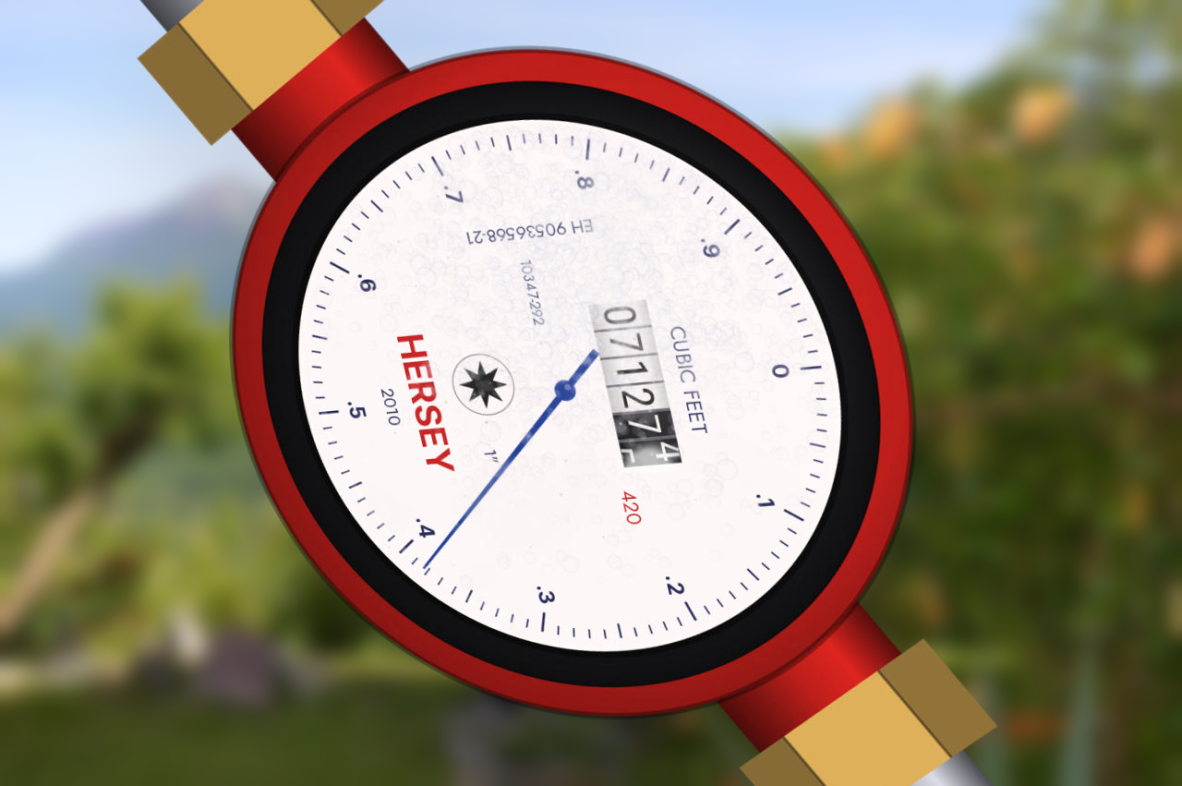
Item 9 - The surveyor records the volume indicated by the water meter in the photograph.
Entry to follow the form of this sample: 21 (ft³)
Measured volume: 71274.38 (ft³)
